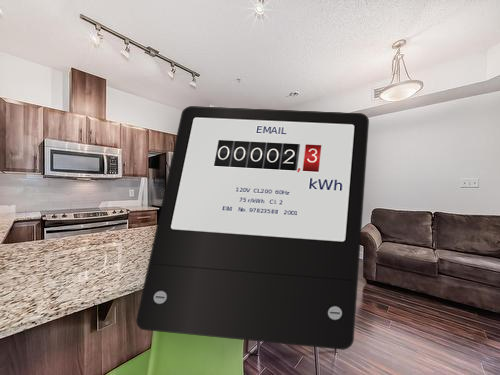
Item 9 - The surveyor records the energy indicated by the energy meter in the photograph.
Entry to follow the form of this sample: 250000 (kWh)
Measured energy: 2.3 (kWh)
